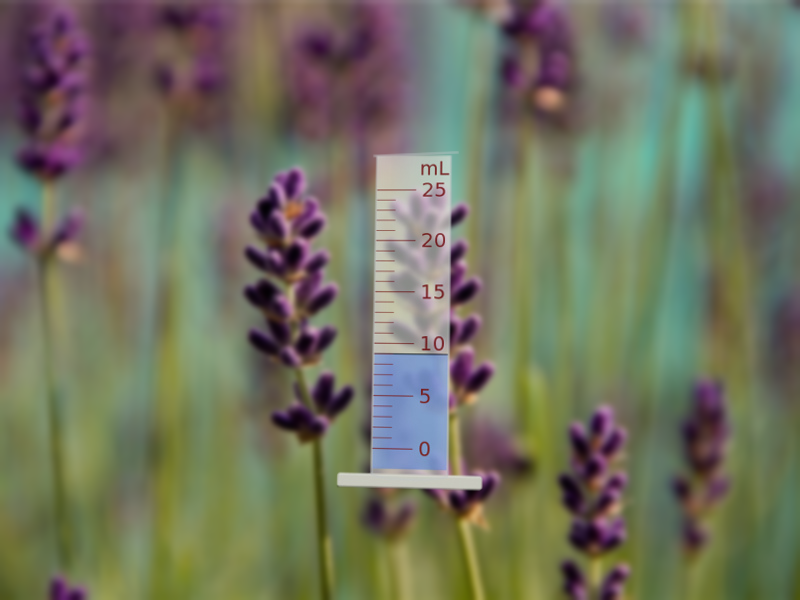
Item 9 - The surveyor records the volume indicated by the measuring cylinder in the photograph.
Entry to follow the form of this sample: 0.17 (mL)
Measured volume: 9 (mL)
